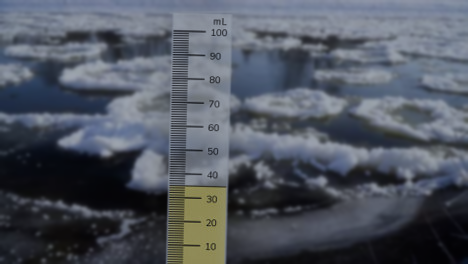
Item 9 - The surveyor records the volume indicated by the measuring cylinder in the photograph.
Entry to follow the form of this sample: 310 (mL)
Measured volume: 35 (mL)
